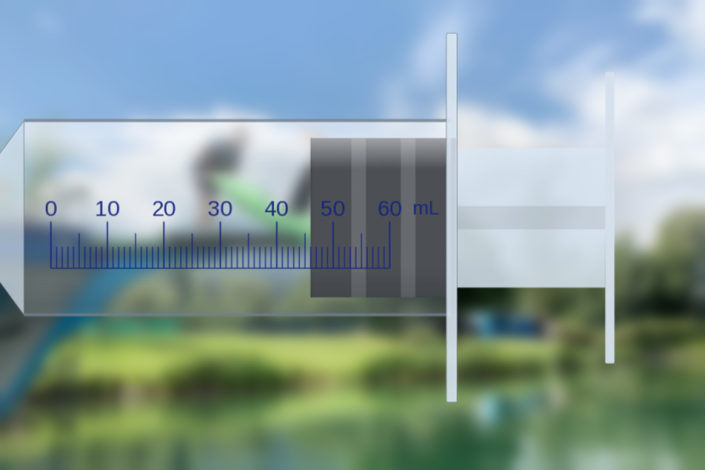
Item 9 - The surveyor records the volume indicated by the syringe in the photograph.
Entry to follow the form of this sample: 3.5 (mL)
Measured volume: 46 (mL)
